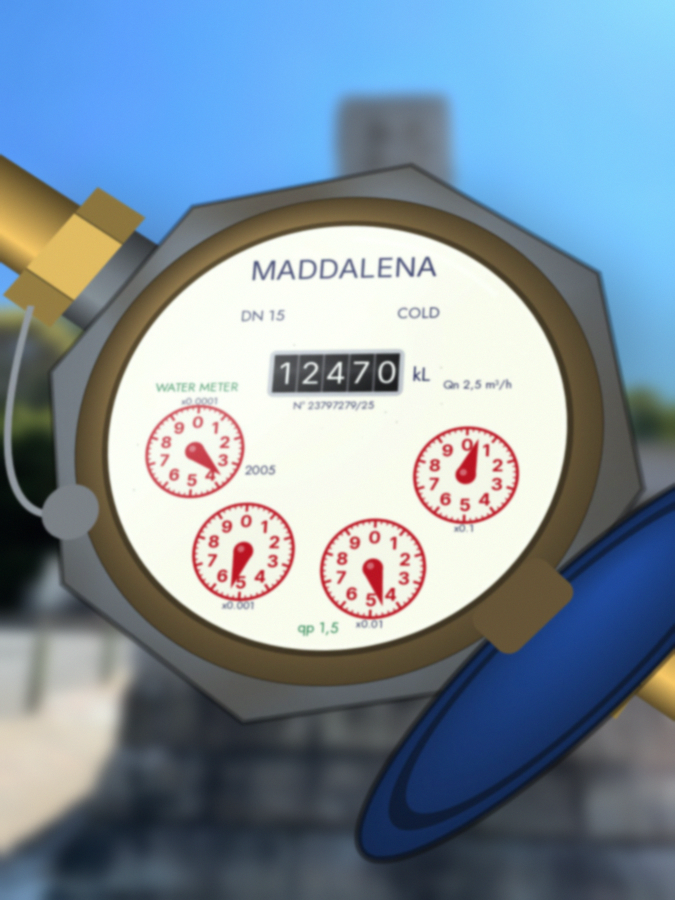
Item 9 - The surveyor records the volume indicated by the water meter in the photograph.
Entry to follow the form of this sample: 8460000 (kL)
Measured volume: 12470.0453 (kL)
